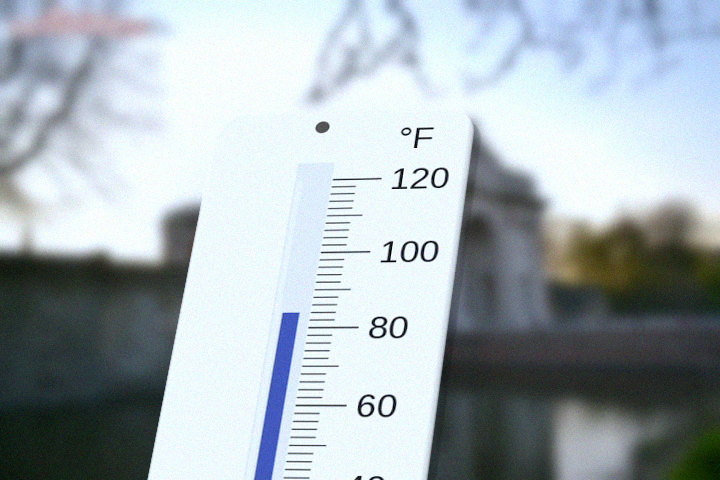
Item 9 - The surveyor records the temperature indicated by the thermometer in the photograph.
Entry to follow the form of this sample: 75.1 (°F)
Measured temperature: 84 (°F)
